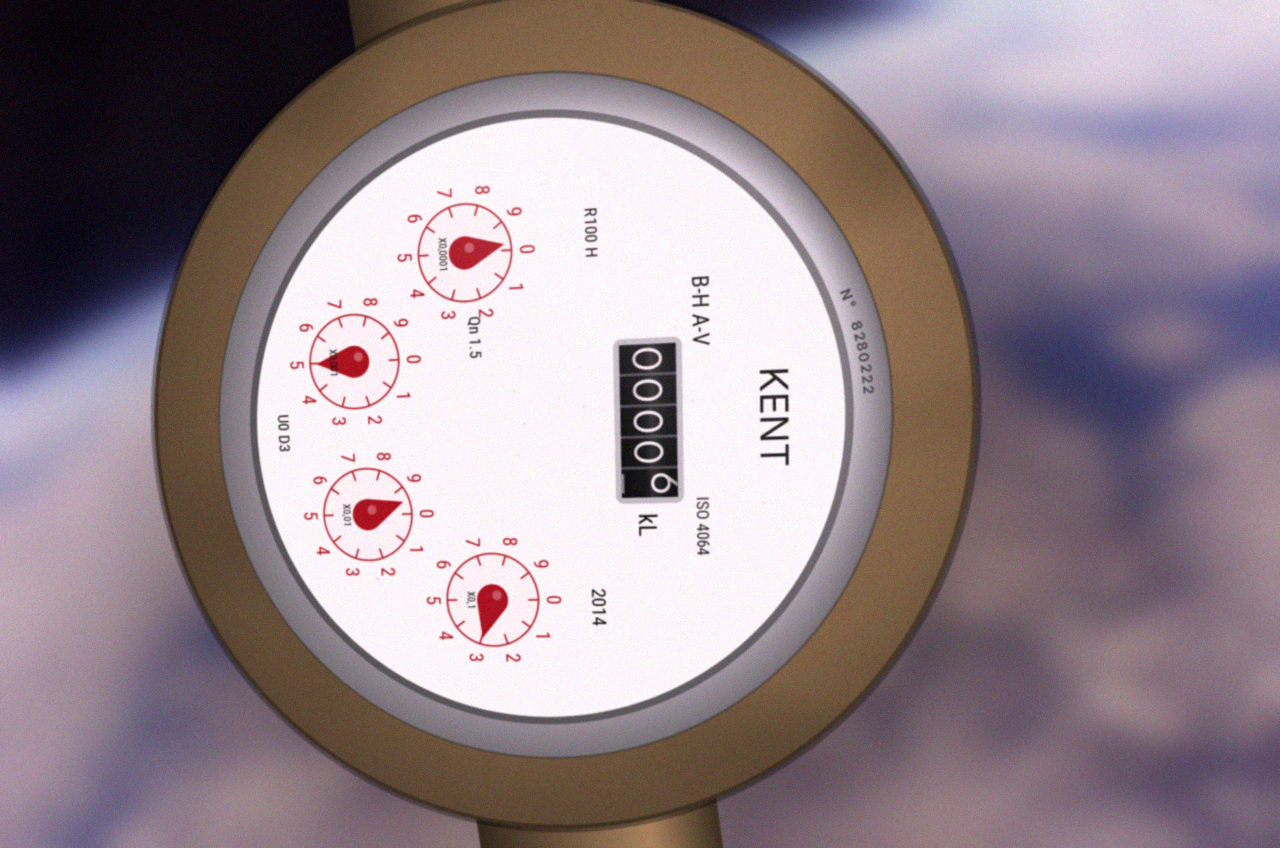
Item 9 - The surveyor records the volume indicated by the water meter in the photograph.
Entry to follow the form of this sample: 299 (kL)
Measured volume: 6.2949 (kL)
